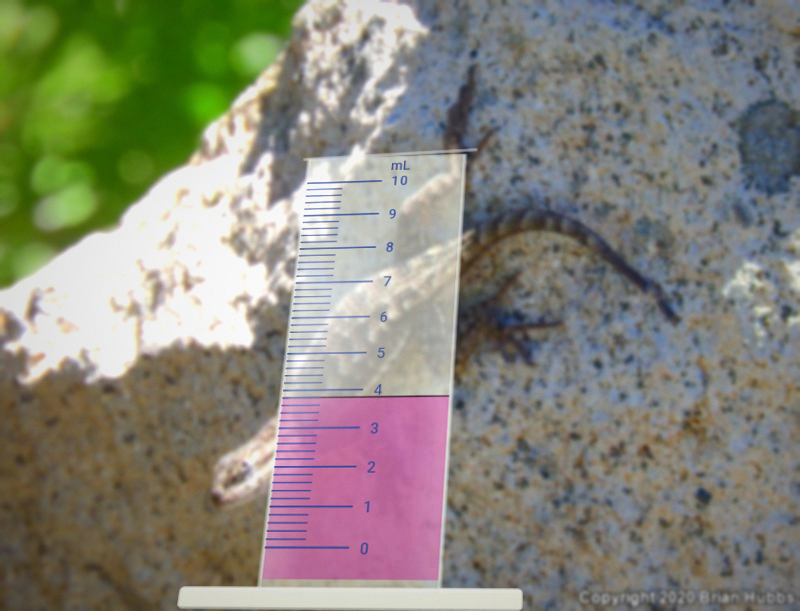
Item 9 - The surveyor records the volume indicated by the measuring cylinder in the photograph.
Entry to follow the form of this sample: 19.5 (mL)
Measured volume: 3.8 (mL)
